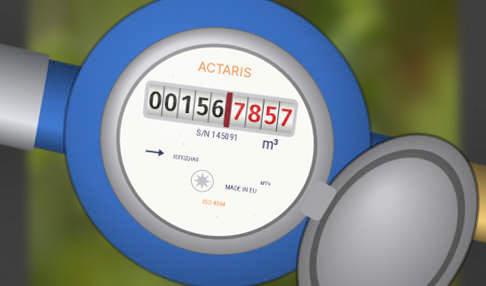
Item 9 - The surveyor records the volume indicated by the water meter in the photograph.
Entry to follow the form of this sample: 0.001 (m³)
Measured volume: 156.7857 (m³)
